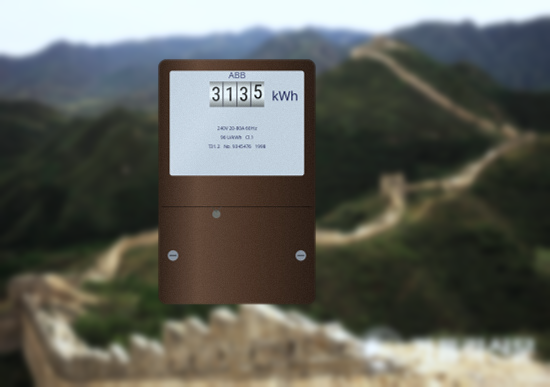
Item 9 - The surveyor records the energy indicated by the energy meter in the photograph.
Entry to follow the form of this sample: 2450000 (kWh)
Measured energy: 3135 (kWh)
